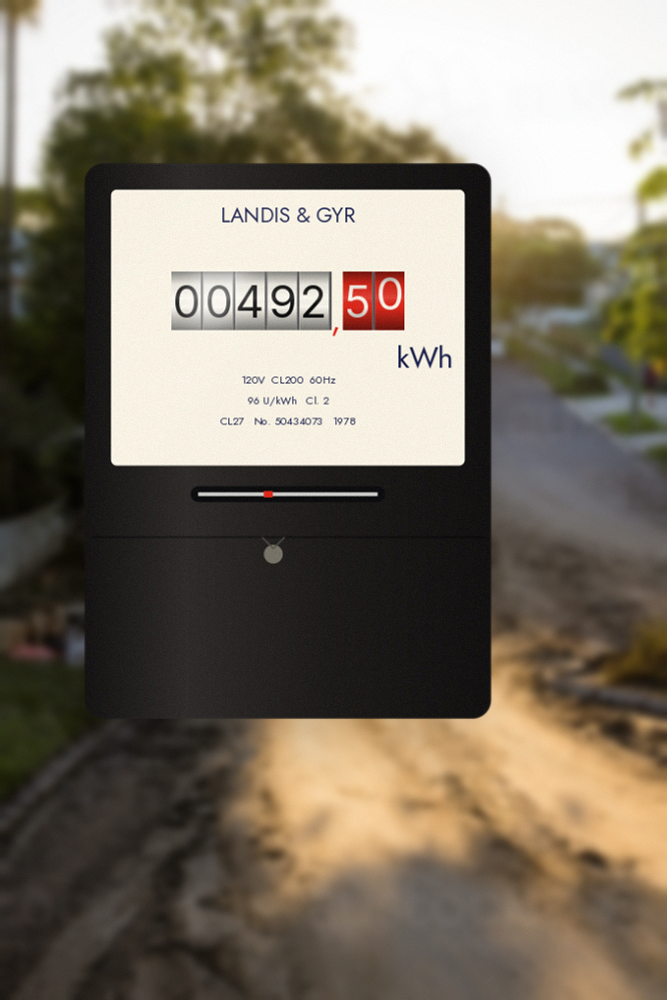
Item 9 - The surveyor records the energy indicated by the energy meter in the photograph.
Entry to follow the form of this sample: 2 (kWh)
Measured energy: 492.50 (kWh)
